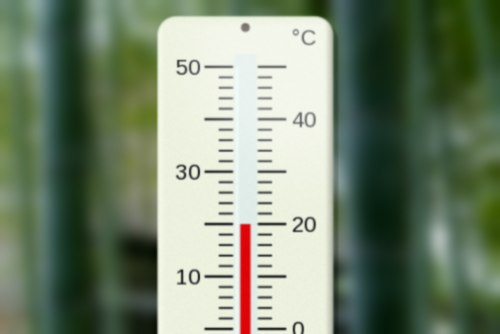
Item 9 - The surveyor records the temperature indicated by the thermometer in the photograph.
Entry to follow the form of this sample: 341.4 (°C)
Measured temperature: 20 (°C)
